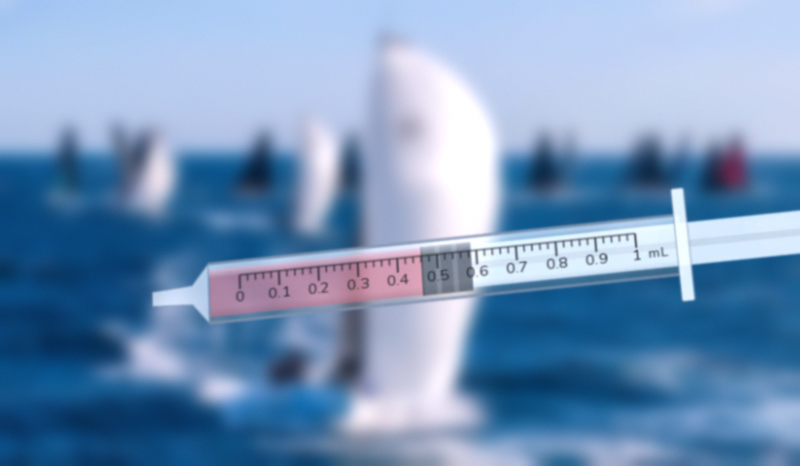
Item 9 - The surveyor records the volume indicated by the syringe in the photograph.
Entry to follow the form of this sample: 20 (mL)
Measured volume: 0.46 (mL)
